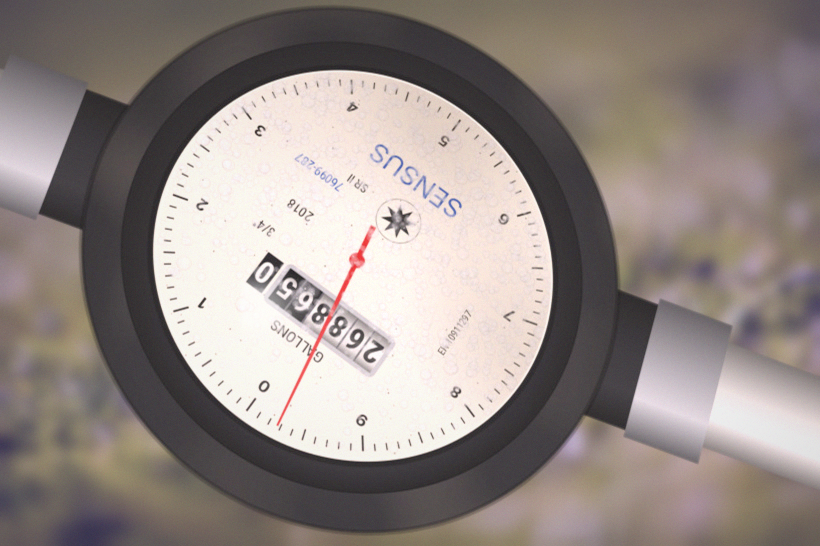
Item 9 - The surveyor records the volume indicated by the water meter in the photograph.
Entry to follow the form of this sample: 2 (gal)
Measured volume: 2688649.7 (gal)
